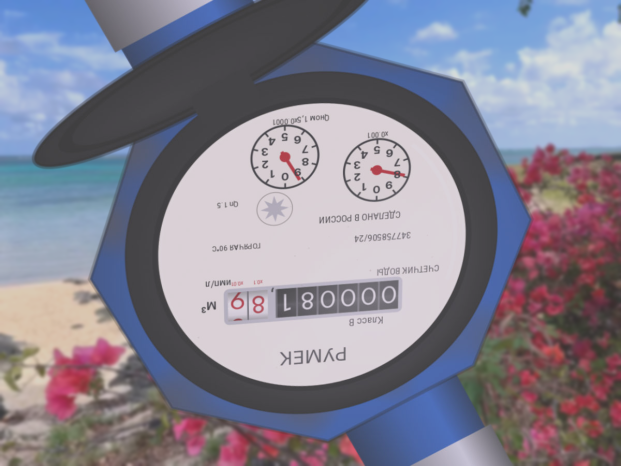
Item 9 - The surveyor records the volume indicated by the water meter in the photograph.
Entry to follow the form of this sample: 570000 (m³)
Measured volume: 81.8879 (m³)
